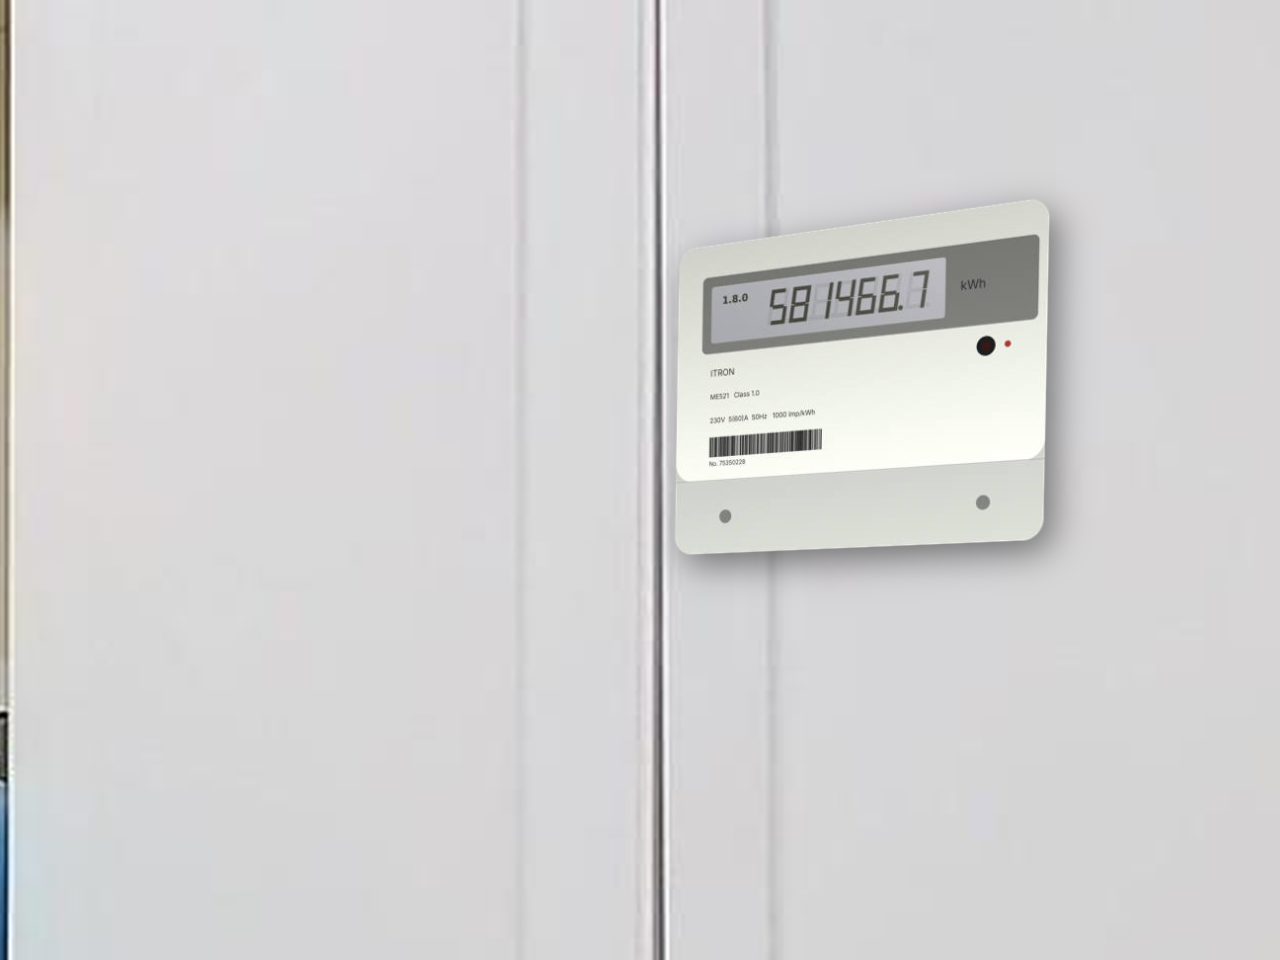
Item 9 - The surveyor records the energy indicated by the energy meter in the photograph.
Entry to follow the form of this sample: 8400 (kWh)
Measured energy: 581466.7 (kWh)
